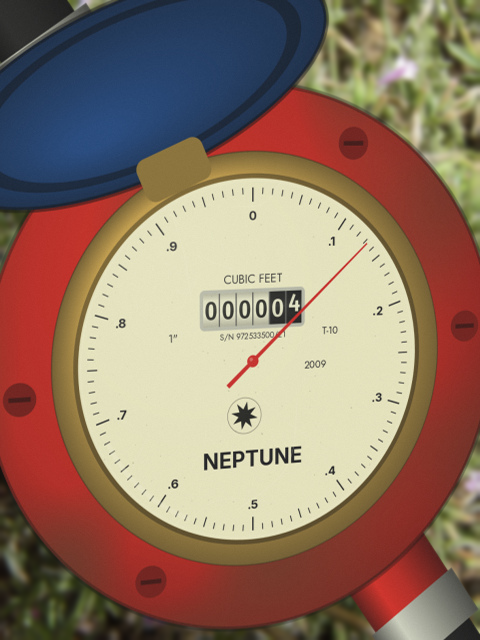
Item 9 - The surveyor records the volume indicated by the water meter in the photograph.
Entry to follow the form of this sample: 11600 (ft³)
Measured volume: 4.13 (ft³)
